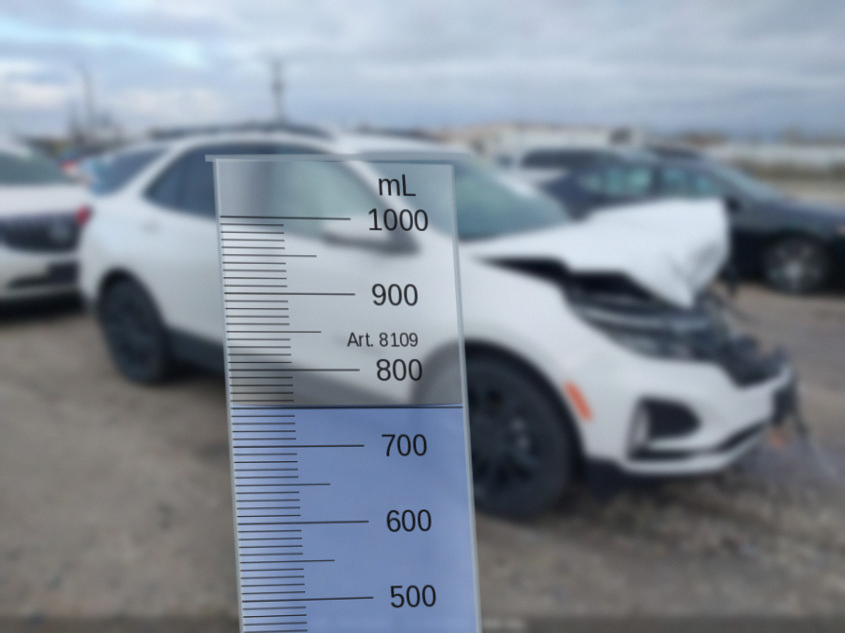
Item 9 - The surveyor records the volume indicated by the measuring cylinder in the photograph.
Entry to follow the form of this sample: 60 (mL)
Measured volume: 750 (mL)
